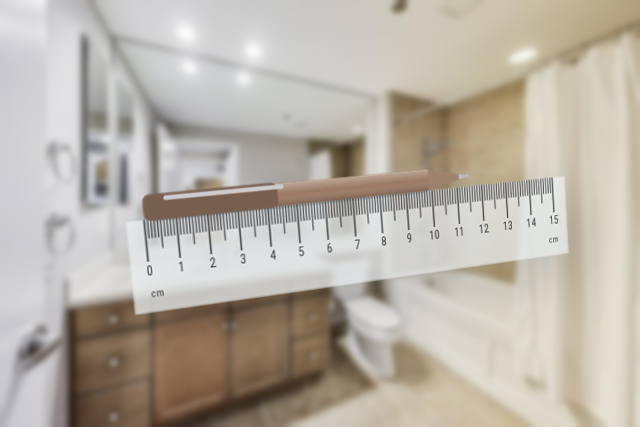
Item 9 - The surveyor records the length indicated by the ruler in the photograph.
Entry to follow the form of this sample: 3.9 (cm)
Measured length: 11.5 (cm)
